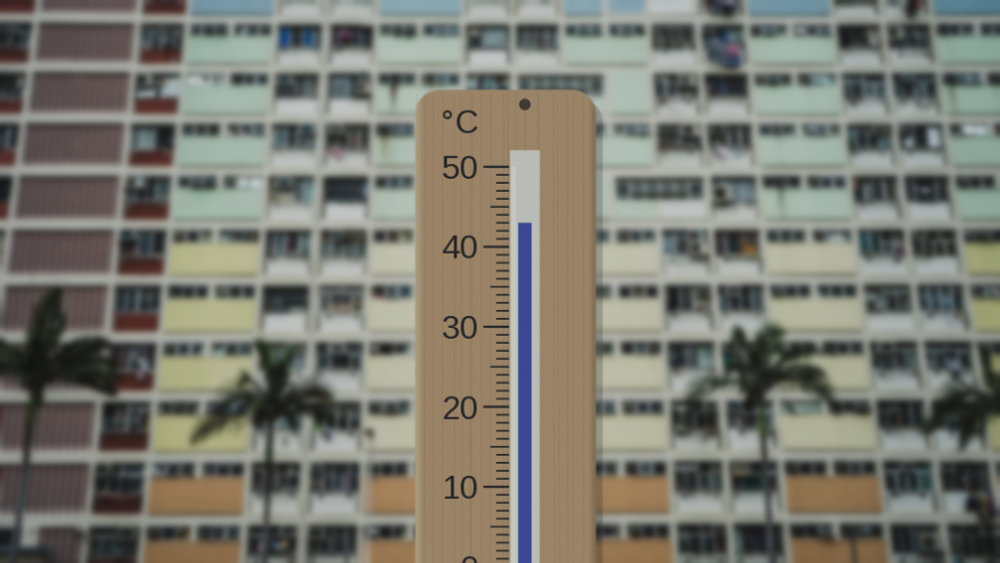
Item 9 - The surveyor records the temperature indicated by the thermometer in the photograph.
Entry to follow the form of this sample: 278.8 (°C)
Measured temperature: 43 (°C)
